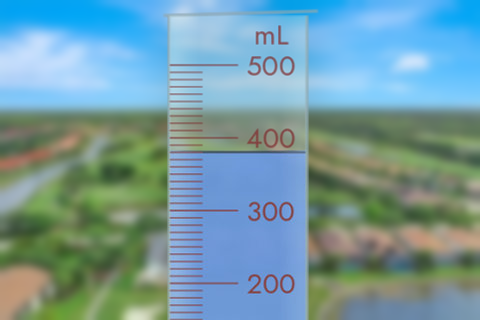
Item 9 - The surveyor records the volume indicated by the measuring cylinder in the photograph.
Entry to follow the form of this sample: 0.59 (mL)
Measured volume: 380 (mL)
